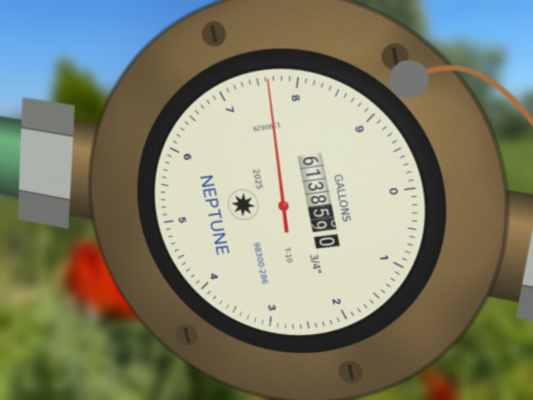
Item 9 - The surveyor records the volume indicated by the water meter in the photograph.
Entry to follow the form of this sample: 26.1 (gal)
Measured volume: 6138587.6 (gal)
